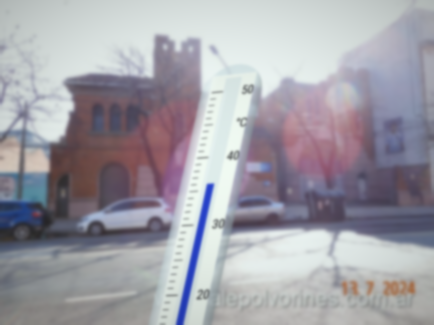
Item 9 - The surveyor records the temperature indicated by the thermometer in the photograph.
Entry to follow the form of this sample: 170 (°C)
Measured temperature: 36 (°C)
